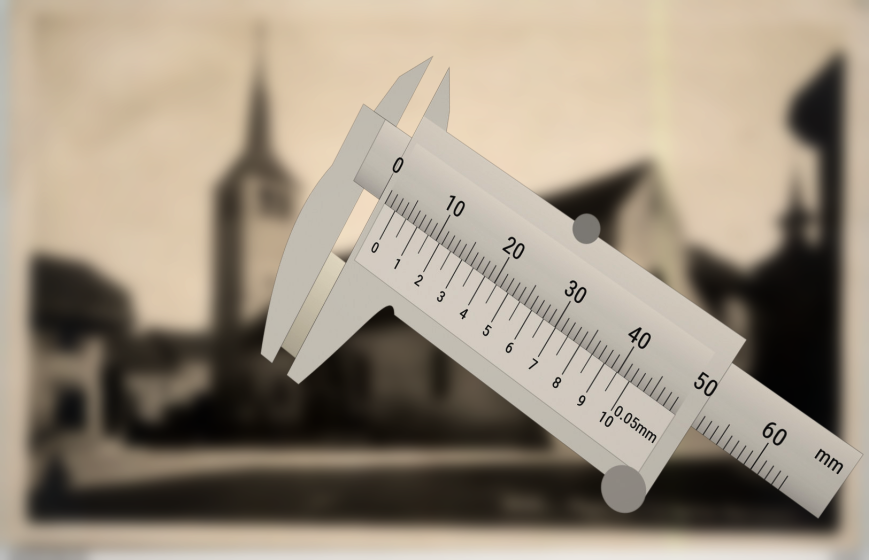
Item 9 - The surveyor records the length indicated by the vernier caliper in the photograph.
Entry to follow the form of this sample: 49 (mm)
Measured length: 2.8 (mm)
